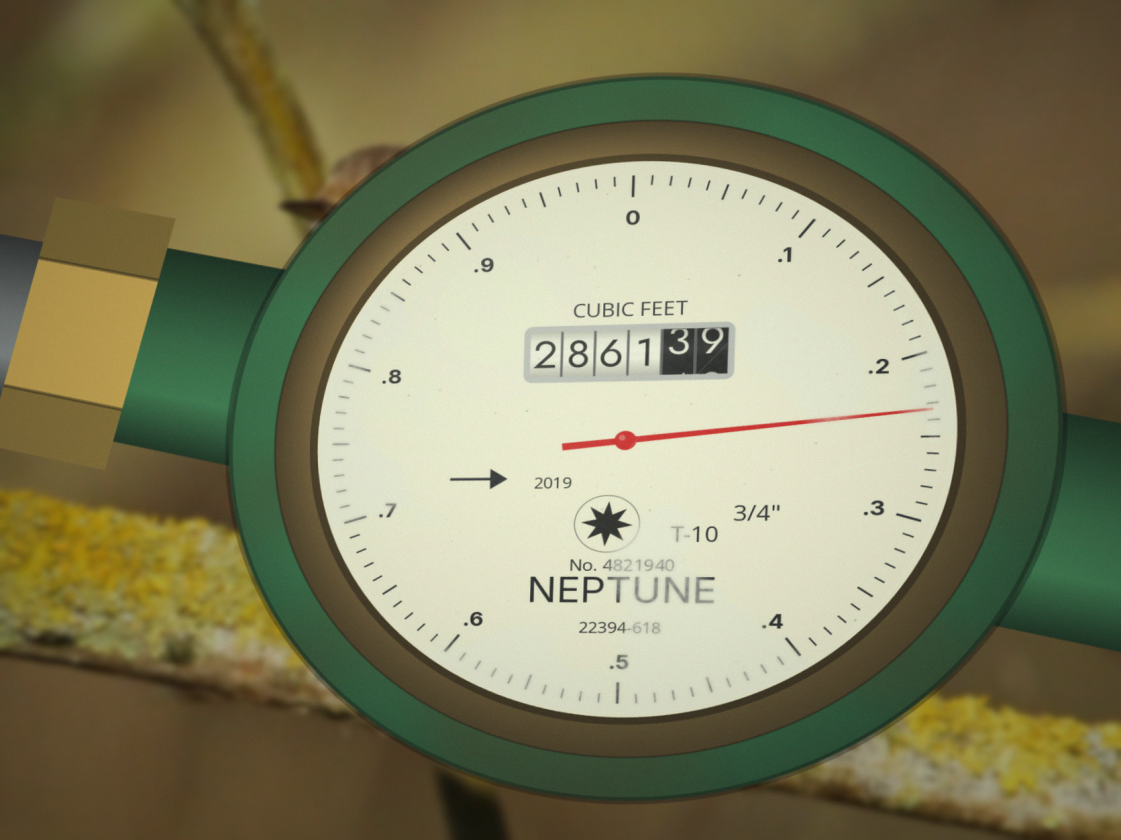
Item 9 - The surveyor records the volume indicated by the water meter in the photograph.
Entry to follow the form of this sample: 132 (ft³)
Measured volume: 286139.23 (ft³)
